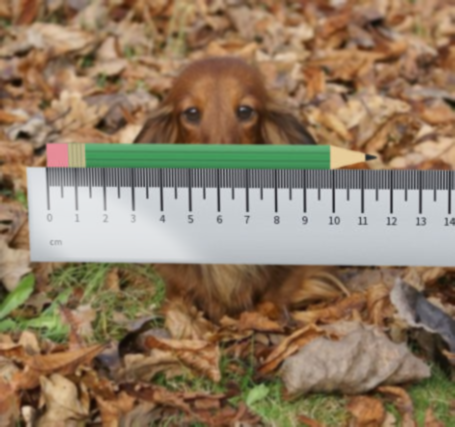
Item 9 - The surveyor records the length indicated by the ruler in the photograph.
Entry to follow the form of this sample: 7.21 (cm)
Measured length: 11.5 (cm)
